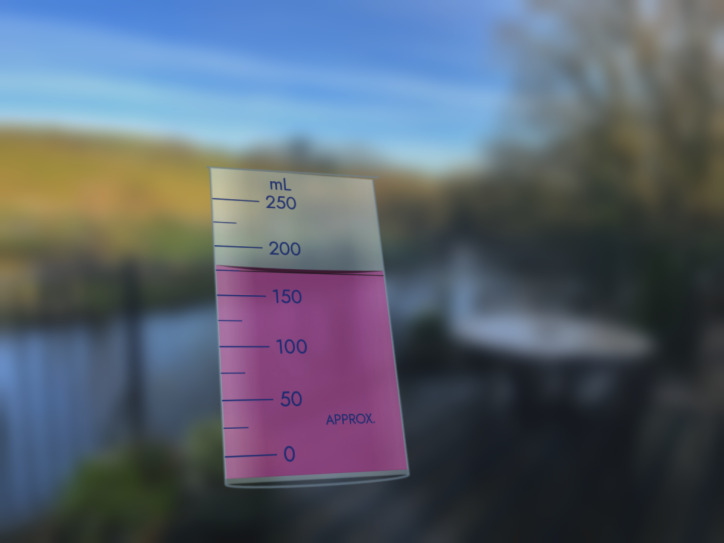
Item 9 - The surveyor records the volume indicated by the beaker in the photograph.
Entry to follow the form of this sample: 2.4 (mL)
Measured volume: 175 (mL)
